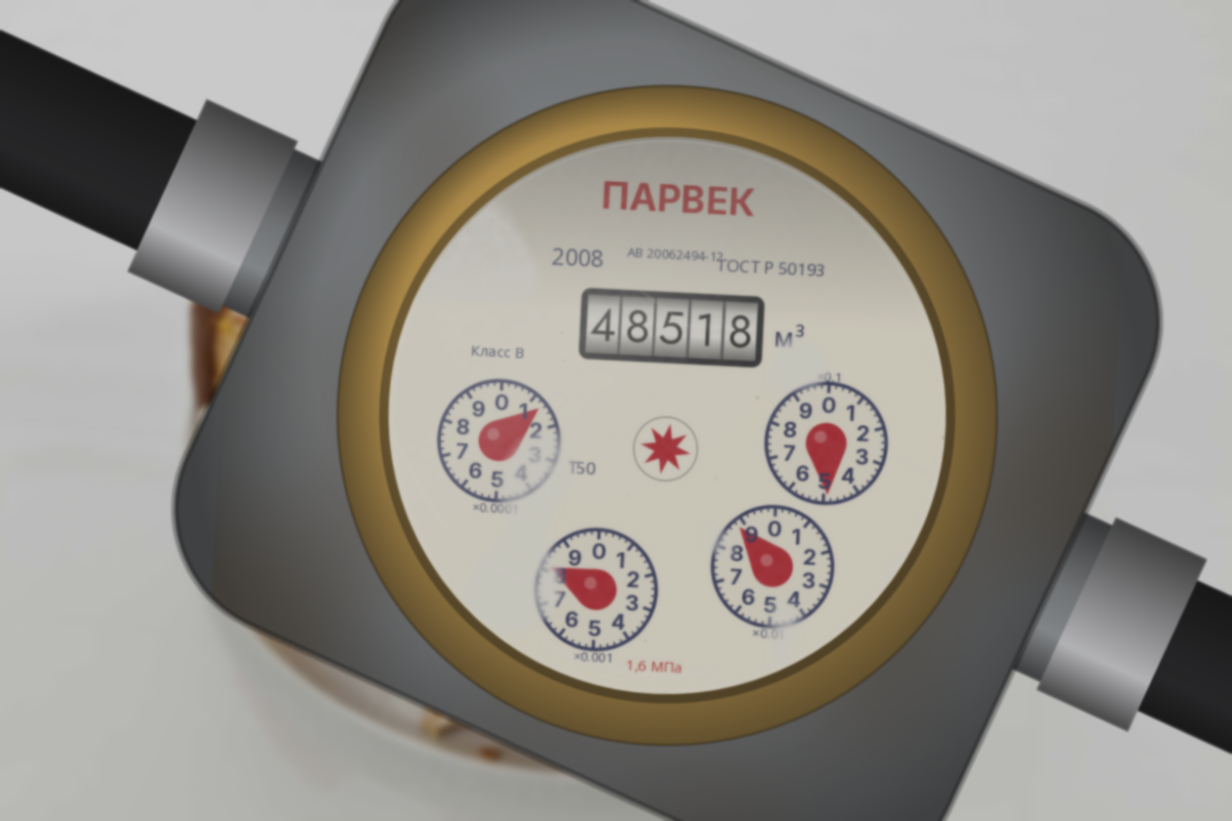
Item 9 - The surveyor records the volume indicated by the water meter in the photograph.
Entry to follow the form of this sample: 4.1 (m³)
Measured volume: 48518.4881 (m³)
